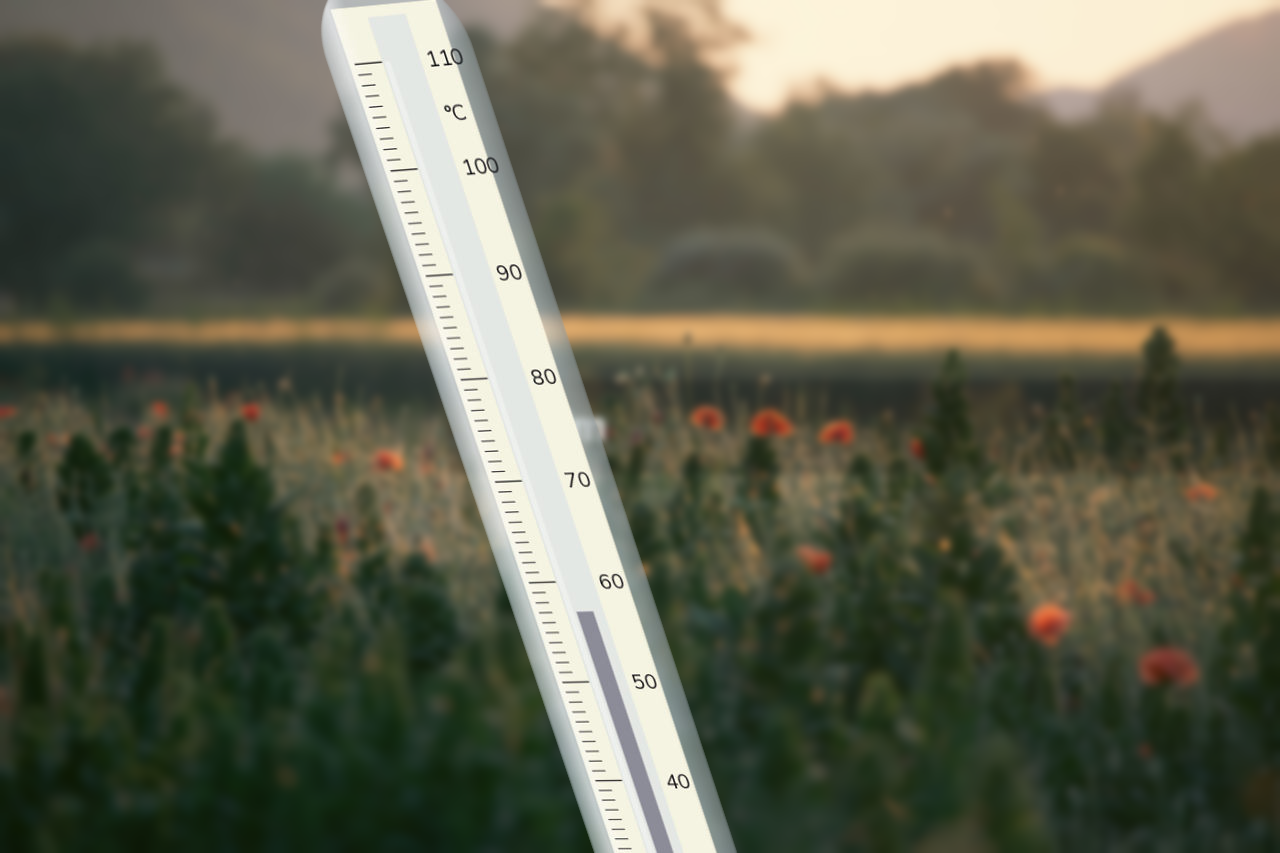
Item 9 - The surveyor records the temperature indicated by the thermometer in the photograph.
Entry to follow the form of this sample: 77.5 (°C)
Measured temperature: 57 (°C)
